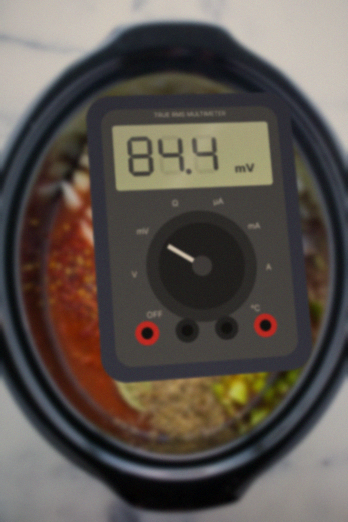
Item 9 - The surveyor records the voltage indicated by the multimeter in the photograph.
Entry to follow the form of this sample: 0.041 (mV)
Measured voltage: 84.4 (mV)
